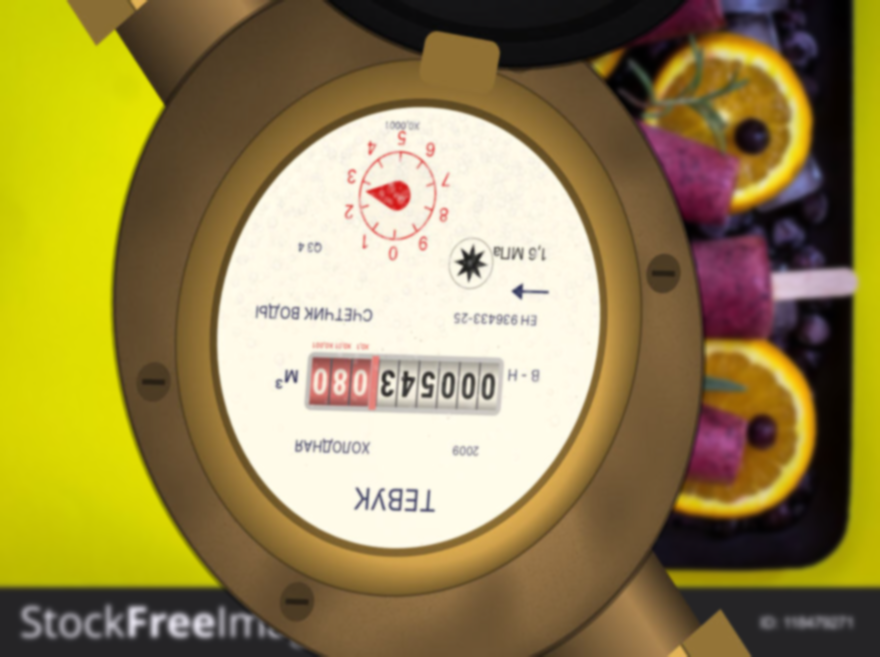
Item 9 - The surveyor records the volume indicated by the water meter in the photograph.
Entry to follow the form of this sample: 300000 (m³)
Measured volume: 543.0802 (m³)
